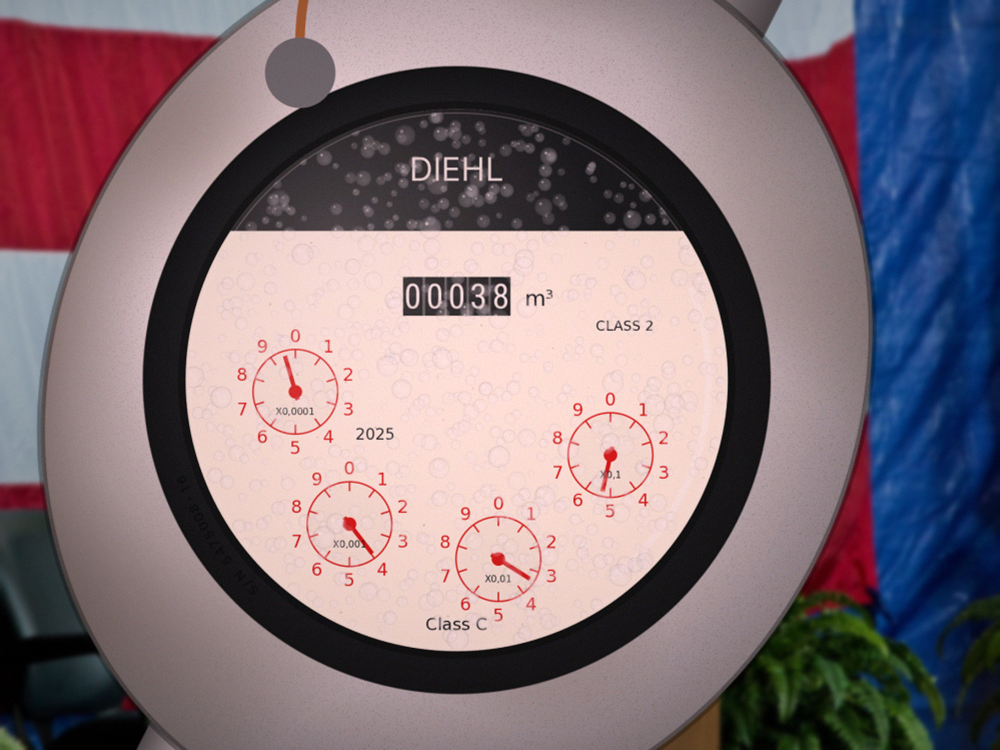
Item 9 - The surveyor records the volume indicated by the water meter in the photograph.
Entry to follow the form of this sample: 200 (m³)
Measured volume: 38.5339 (m³)
